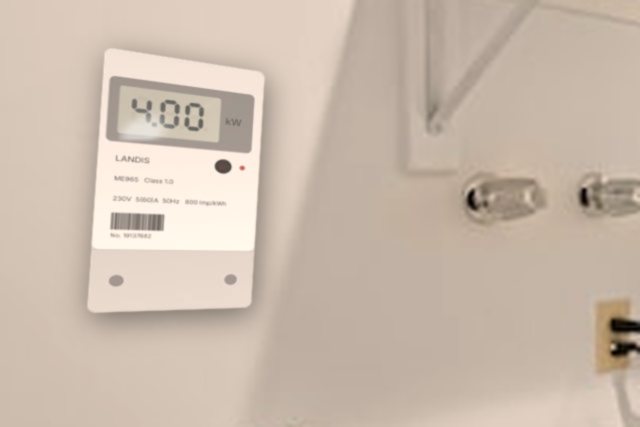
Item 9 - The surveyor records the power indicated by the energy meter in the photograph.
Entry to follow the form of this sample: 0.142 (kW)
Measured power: 4.00 (kW)
